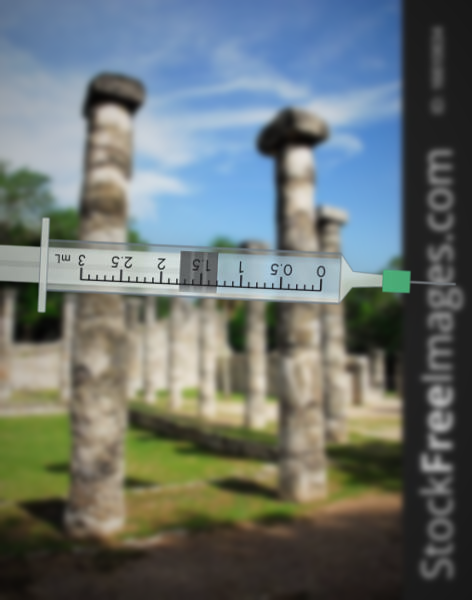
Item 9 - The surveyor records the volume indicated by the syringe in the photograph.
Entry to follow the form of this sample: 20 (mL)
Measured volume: 1.3 (mL)
